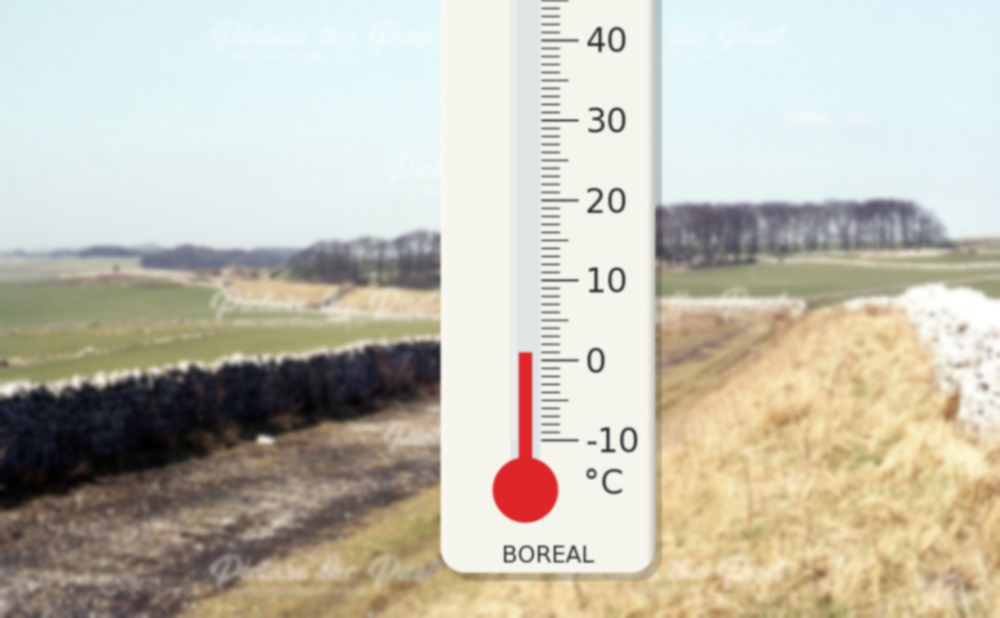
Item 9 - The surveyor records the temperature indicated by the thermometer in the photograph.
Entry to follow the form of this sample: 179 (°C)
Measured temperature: 1 (°C)
